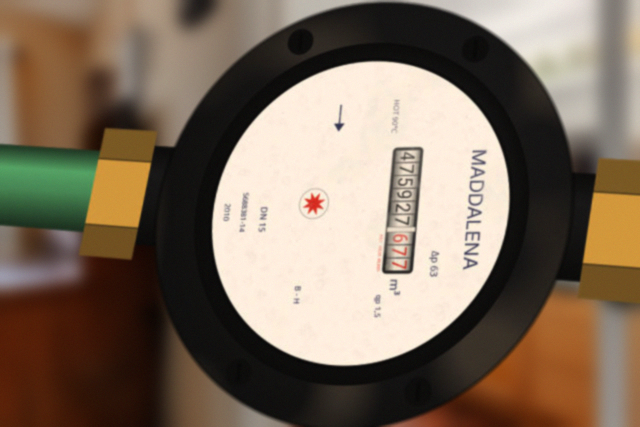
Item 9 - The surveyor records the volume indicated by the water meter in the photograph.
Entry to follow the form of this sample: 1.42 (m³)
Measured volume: 475927.677 (m³)
